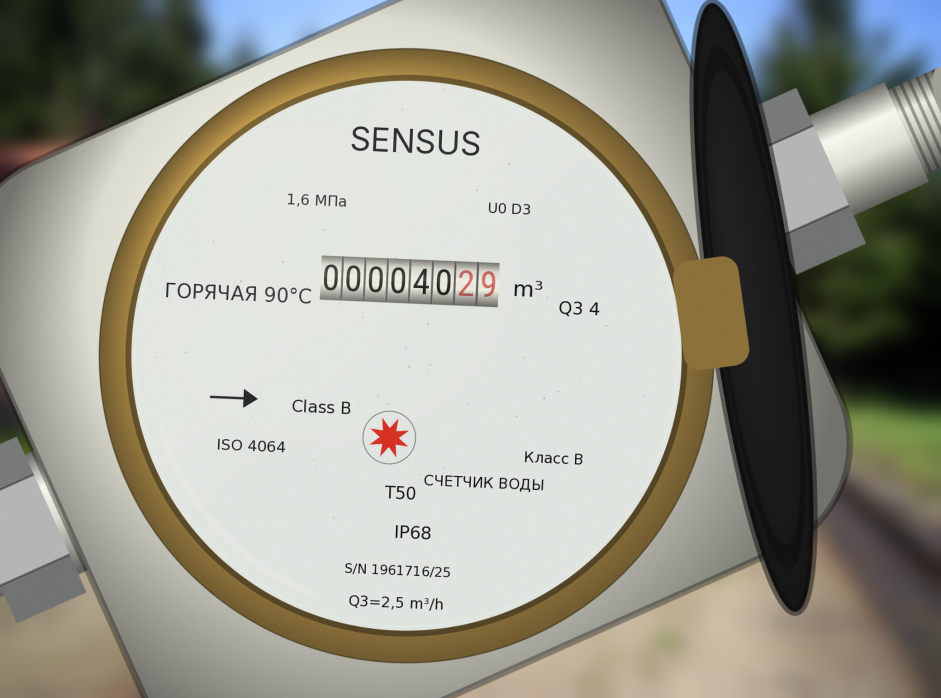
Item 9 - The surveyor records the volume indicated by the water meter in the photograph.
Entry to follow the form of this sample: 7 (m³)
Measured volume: 40.29 (m³)
